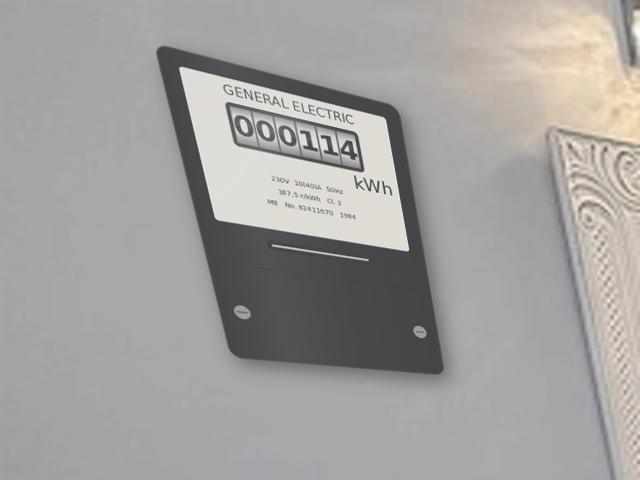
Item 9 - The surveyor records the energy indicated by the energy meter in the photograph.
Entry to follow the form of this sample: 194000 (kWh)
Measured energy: 114 (kWh)
